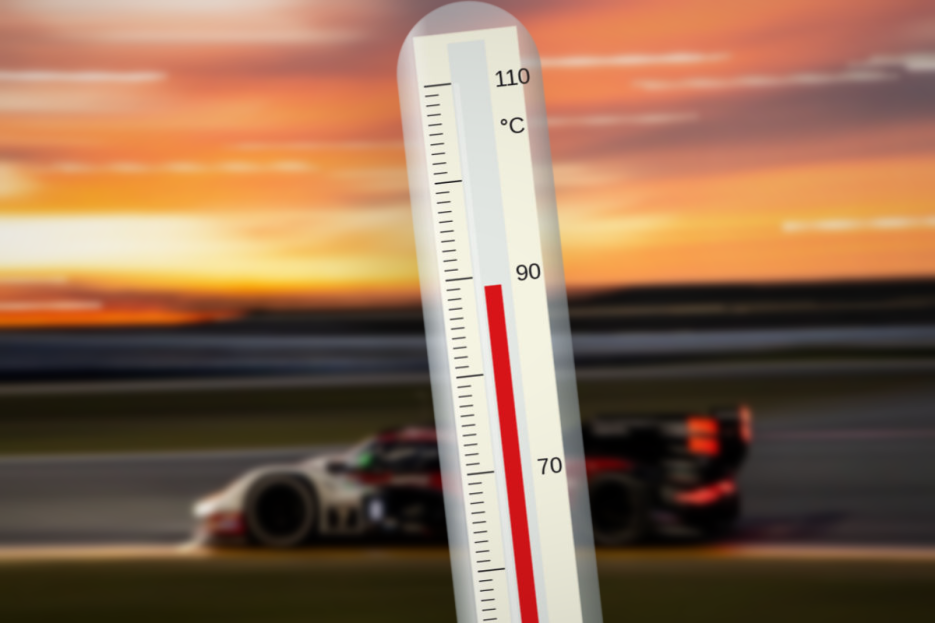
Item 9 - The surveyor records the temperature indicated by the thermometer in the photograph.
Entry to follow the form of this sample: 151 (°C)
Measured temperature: 89 (°C)
